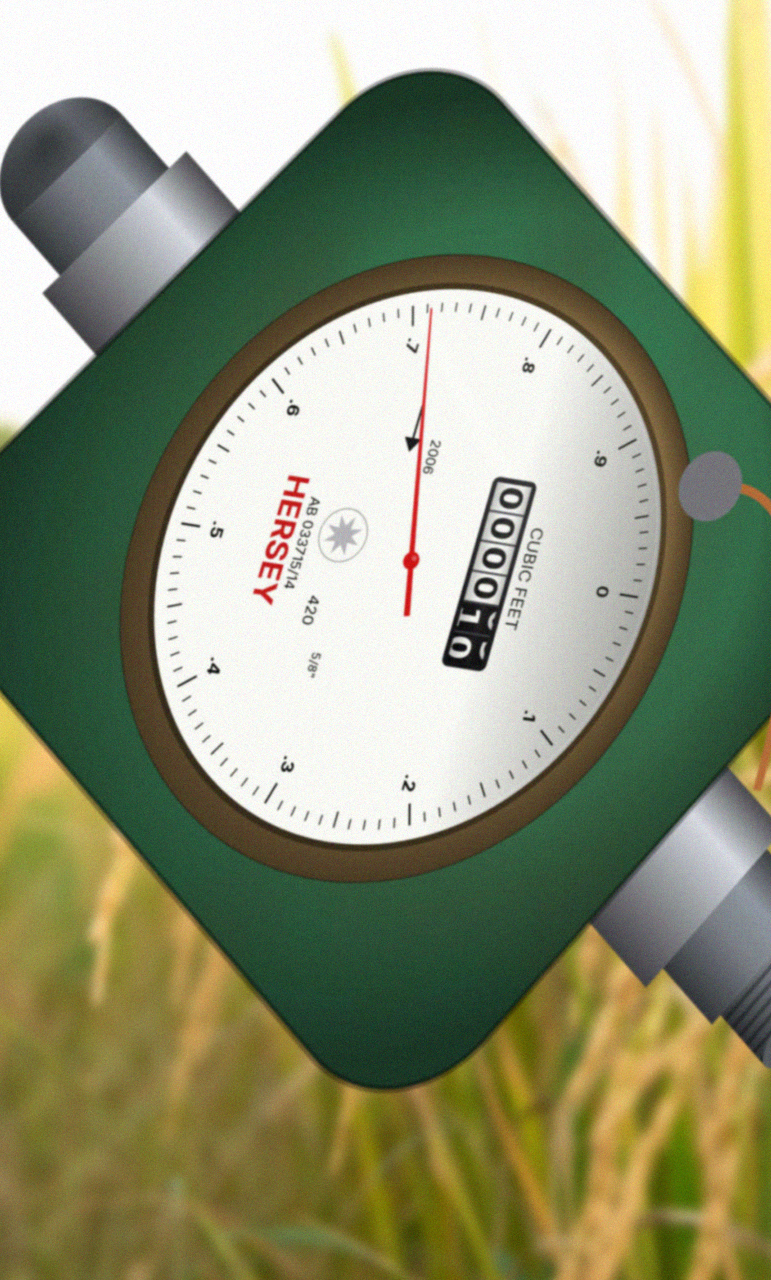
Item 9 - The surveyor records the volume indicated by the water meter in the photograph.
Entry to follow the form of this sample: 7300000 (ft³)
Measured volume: 9.71 (ft³)
